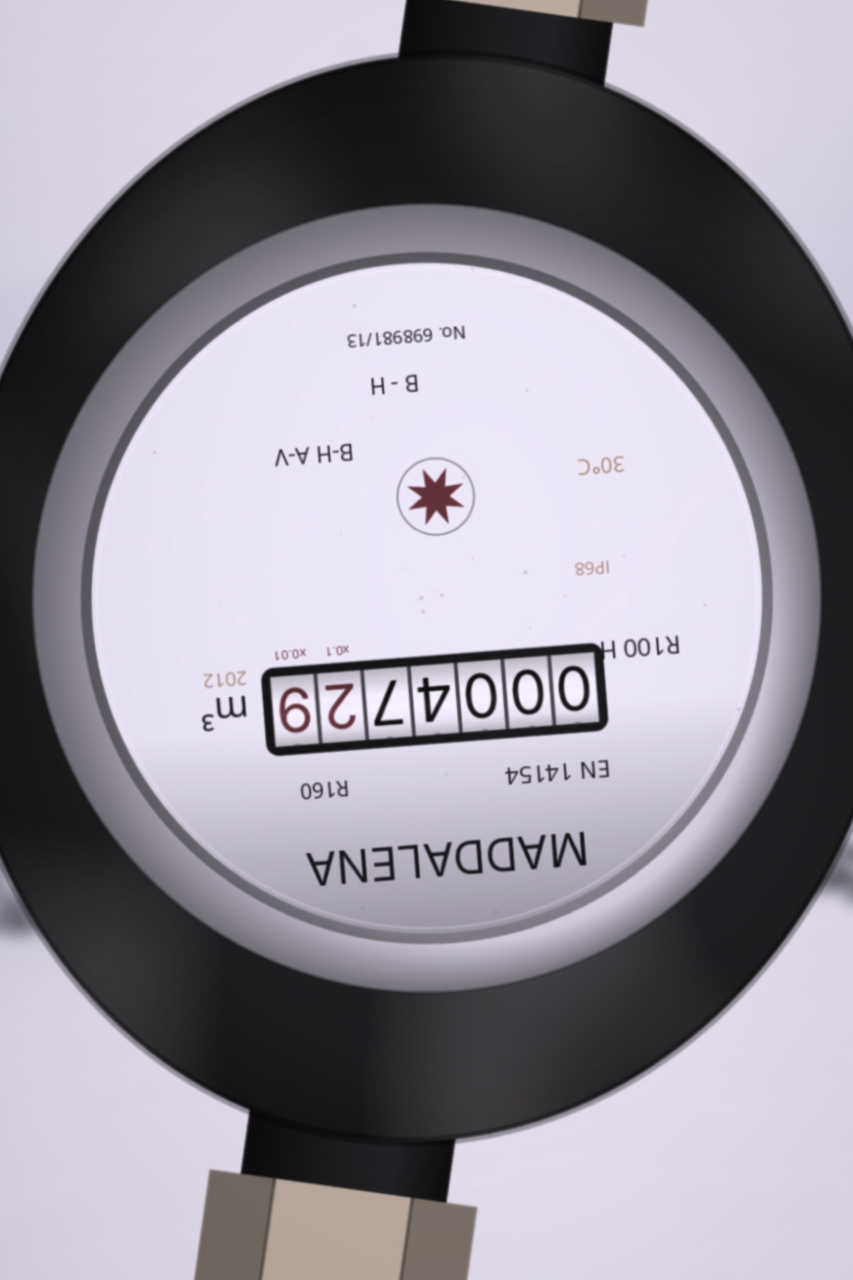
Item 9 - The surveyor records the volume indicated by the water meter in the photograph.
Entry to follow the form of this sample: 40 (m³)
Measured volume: 47.29 (m³)
